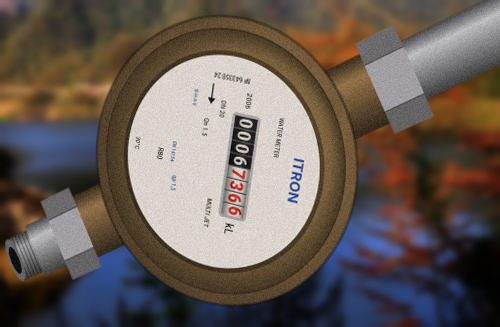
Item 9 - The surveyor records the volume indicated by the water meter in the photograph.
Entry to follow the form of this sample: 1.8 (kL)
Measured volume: 6.7366 (kL)
